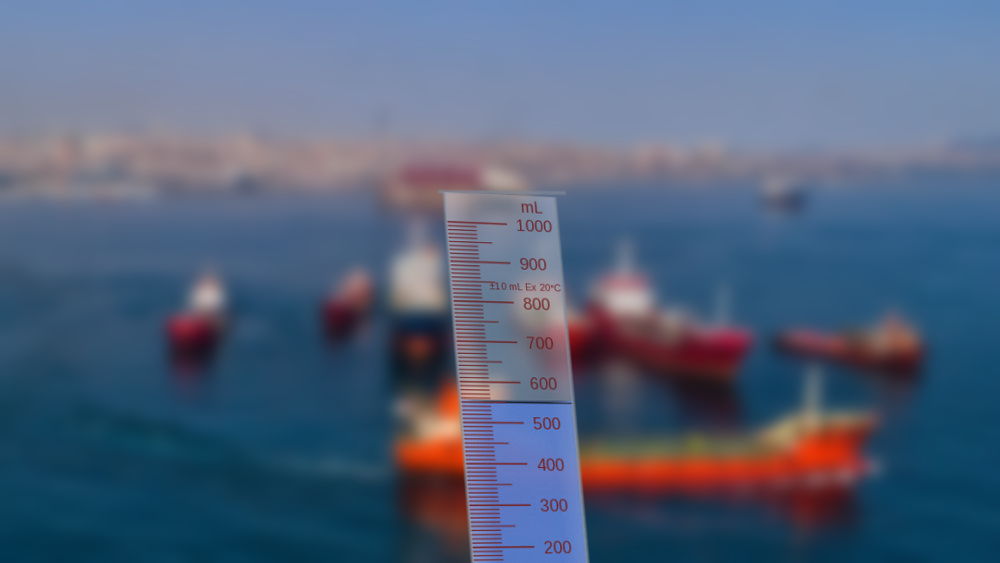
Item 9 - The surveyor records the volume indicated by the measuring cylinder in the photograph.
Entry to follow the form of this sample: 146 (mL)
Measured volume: 550 (mL)
